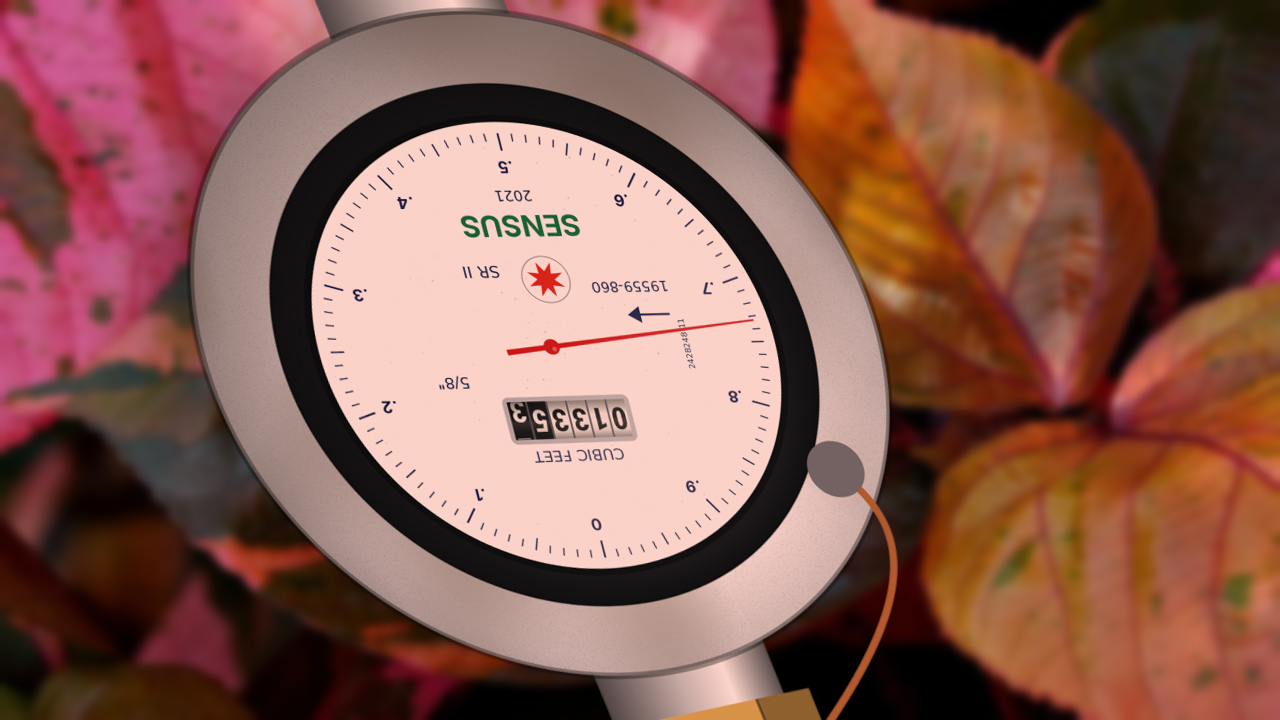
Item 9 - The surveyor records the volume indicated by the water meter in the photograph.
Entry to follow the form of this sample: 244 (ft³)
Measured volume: 13352.73 (ft³)
